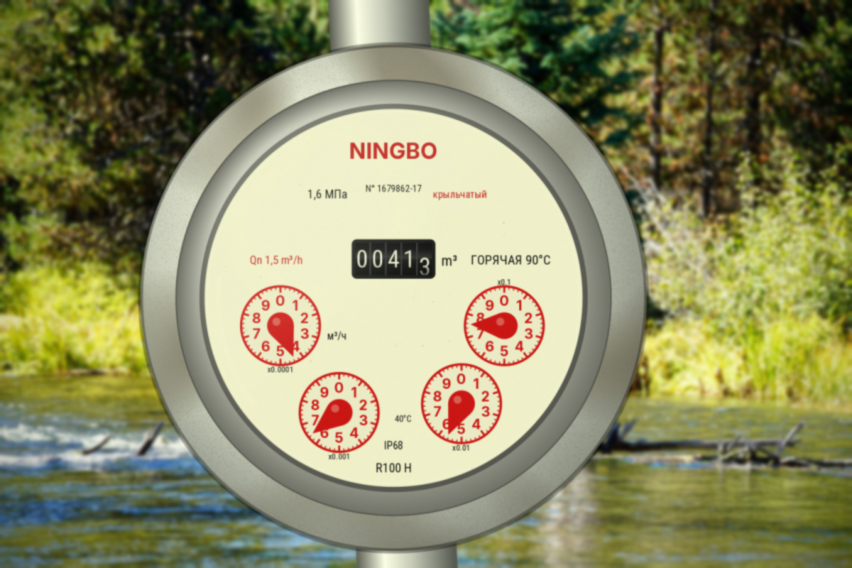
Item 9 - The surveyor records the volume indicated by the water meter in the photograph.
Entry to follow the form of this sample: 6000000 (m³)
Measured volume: 412.7564 (m³)
